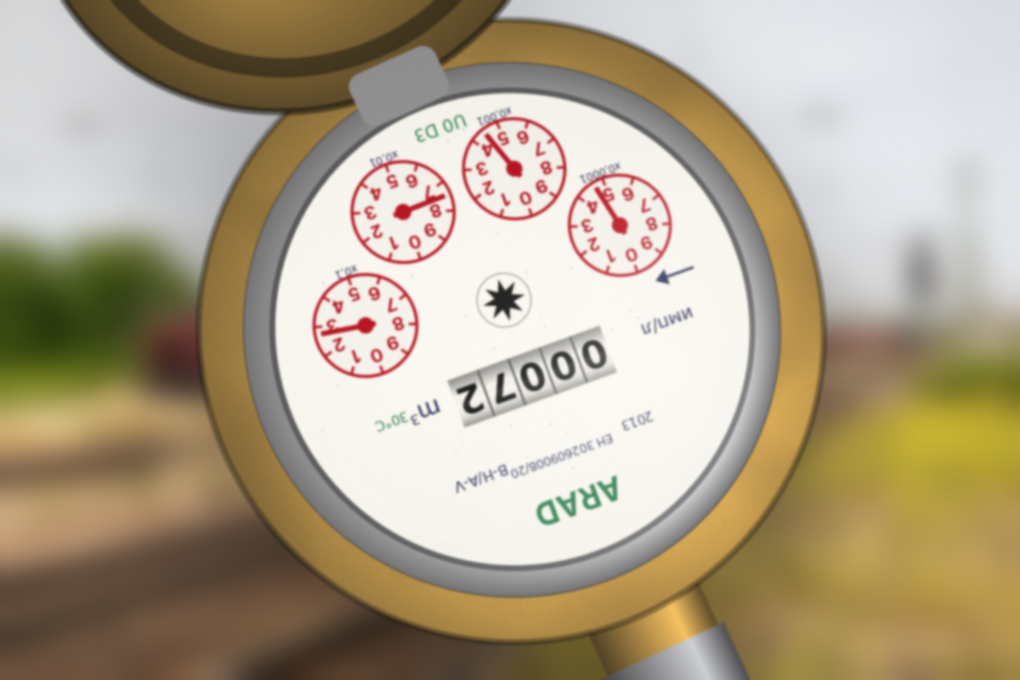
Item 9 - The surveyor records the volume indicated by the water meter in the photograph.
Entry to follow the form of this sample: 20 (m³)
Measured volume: 72.2744 (m³)
